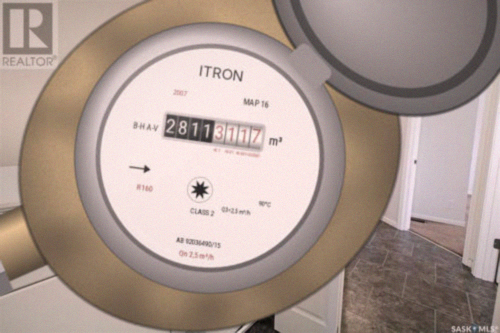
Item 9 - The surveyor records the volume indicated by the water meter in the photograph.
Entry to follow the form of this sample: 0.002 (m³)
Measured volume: 2811.3117 (m³)
